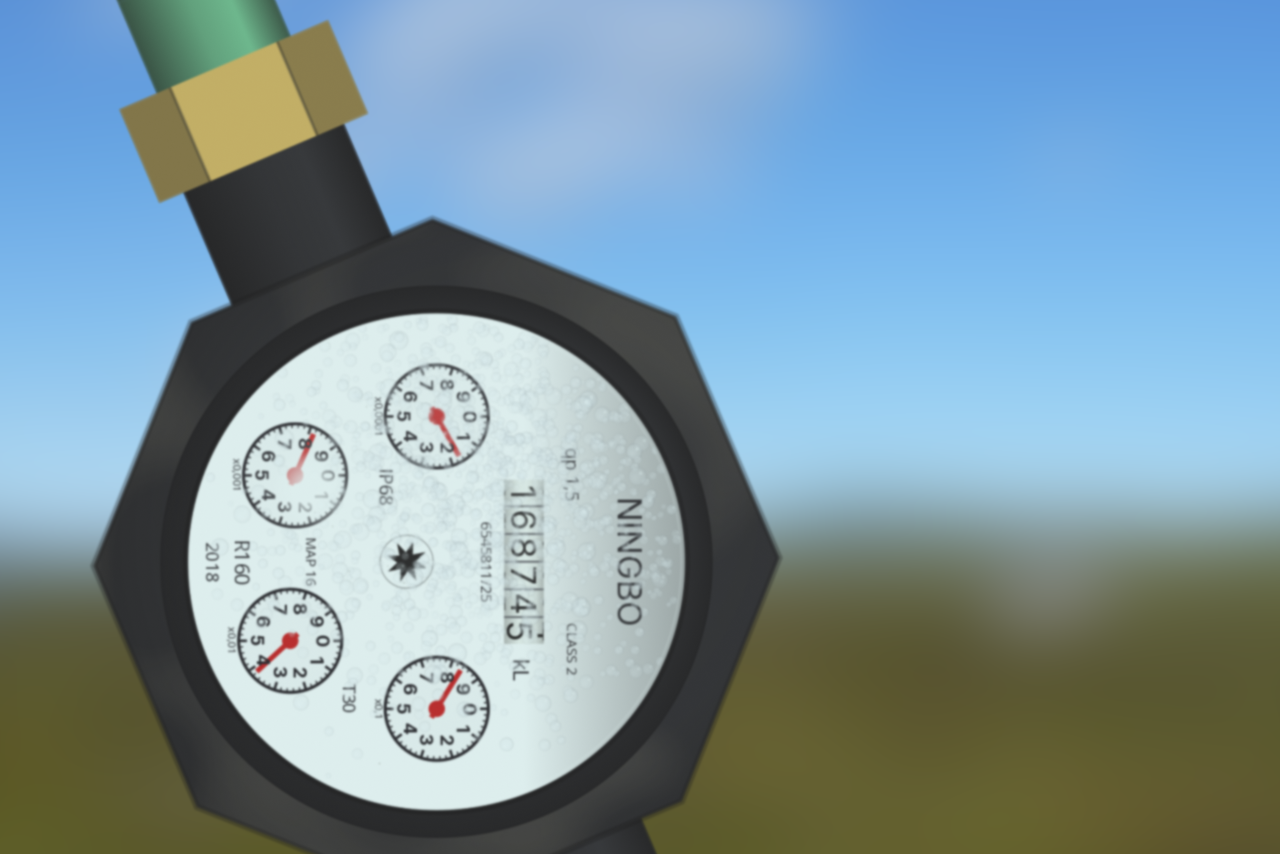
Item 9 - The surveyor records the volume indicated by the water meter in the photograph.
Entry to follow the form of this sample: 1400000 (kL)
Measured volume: 168744.8381 (kL)
